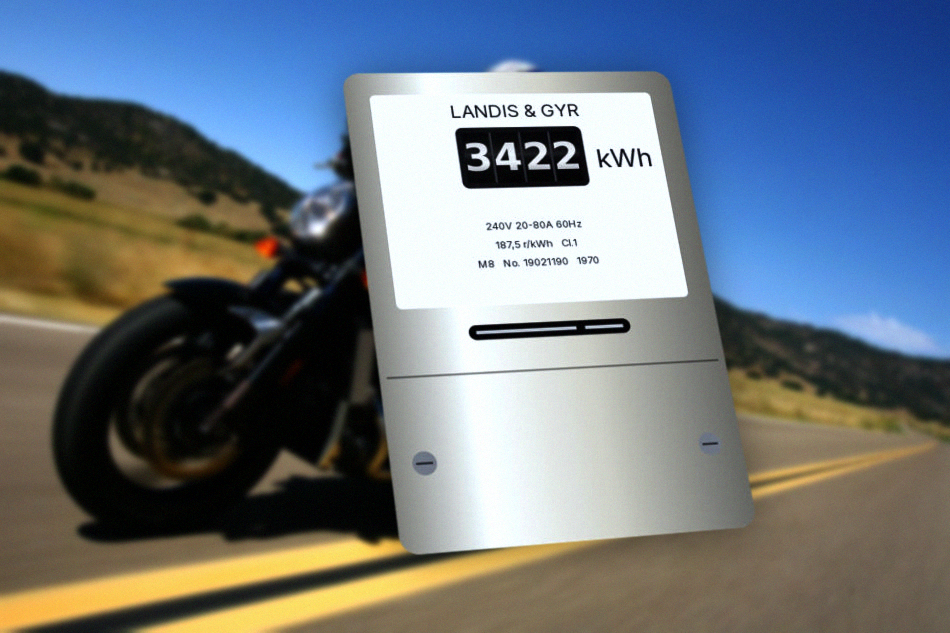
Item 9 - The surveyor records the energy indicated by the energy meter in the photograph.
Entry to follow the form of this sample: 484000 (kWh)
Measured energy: 3422 (kWh)
